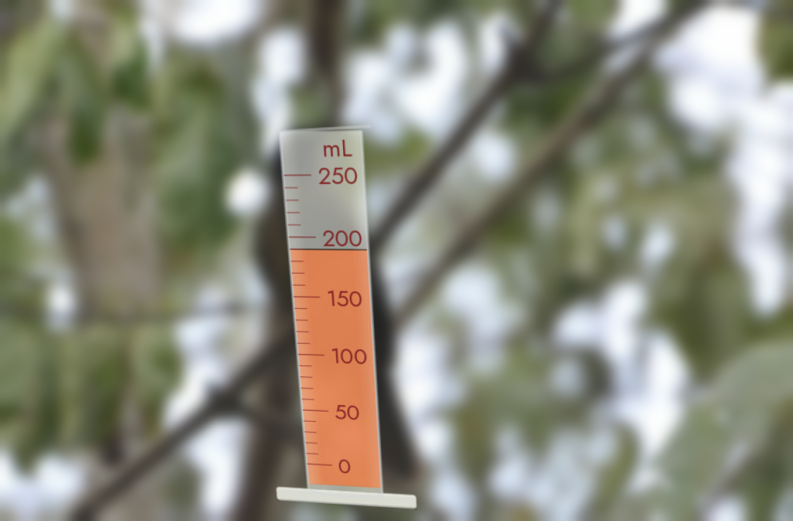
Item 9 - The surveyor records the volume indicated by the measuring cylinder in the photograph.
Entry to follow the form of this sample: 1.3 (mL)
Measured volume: 190 (mL)
